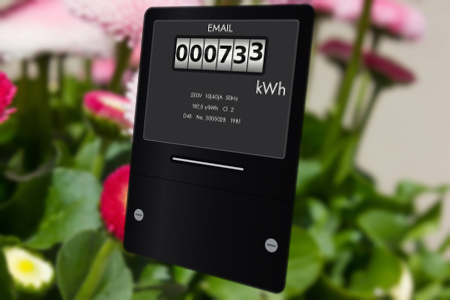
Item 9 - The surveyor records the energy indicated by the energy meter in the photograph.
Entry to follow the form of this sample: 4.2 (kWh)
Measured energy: 733 (kWh)
